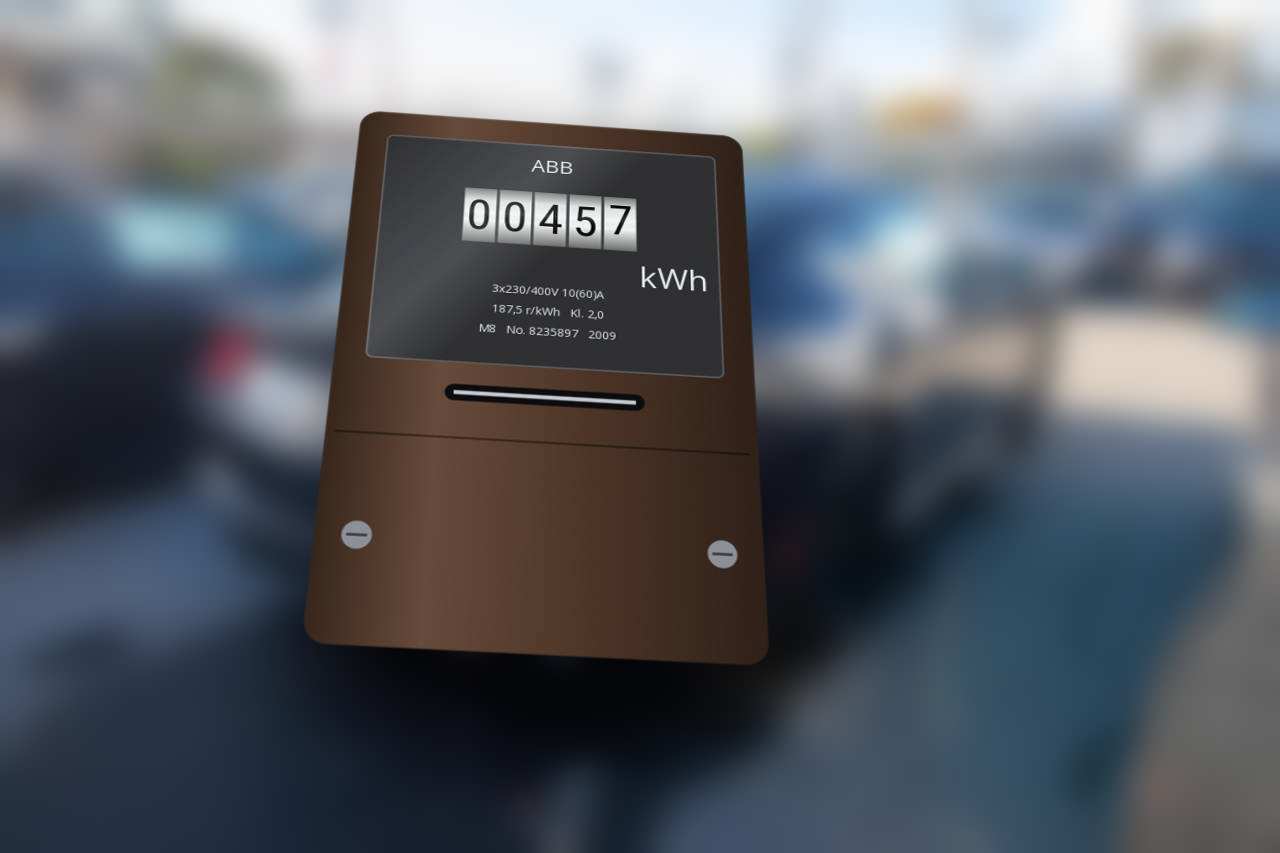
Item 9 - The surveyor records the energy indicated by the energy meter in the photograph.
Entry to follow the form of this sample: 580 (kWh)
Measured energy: 457 (kWh)
